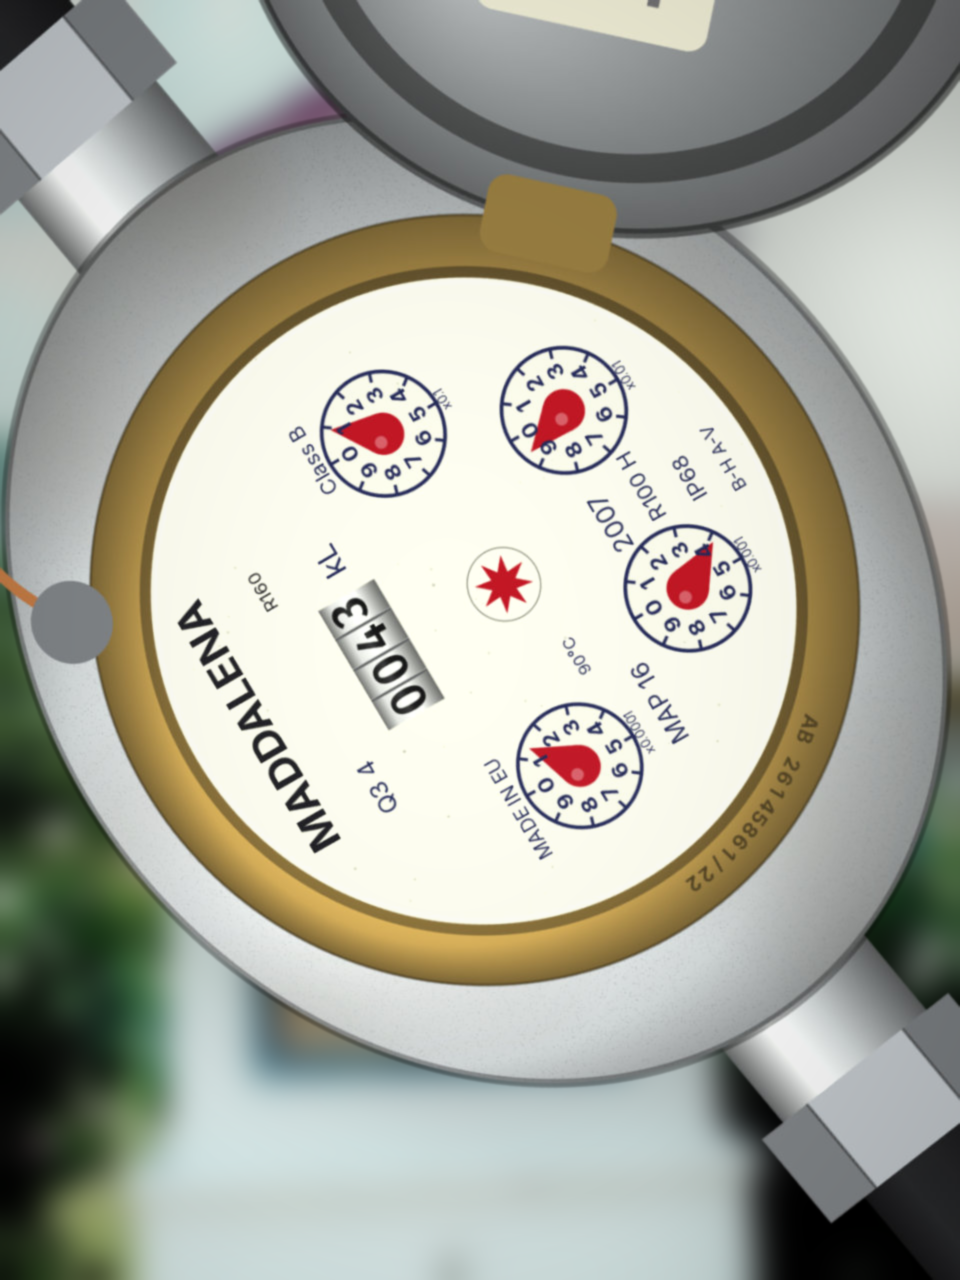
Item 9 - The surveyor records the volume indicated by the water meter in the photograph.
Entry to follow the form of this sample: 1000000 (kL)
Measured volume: 43.0941 (kL)
